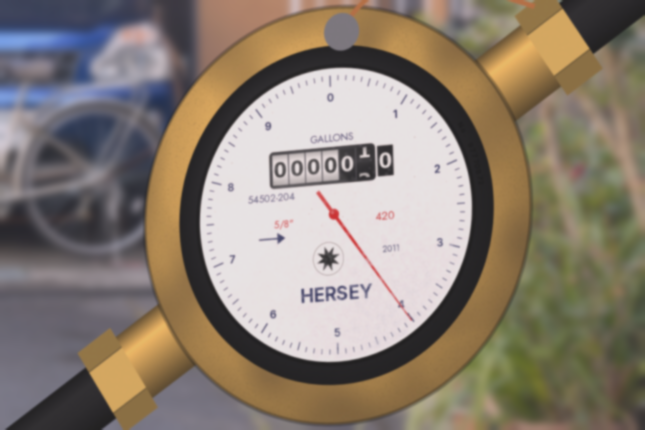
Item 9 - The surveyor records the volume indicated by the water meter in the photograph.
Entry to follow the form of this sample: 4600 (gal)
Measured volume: 14.0 (gal)
